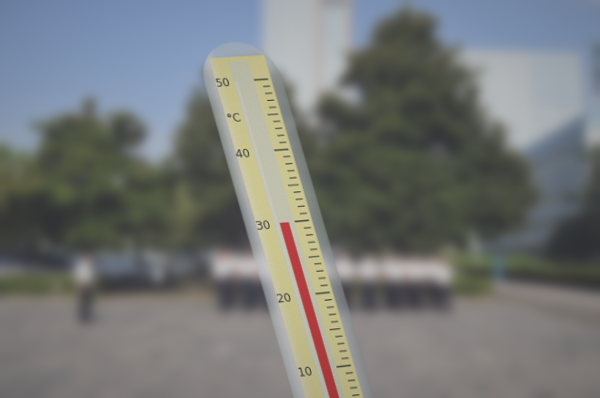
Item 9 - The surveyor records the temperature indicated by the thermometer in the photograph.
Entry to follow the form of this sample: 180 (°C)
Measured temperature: 30 (°C)
